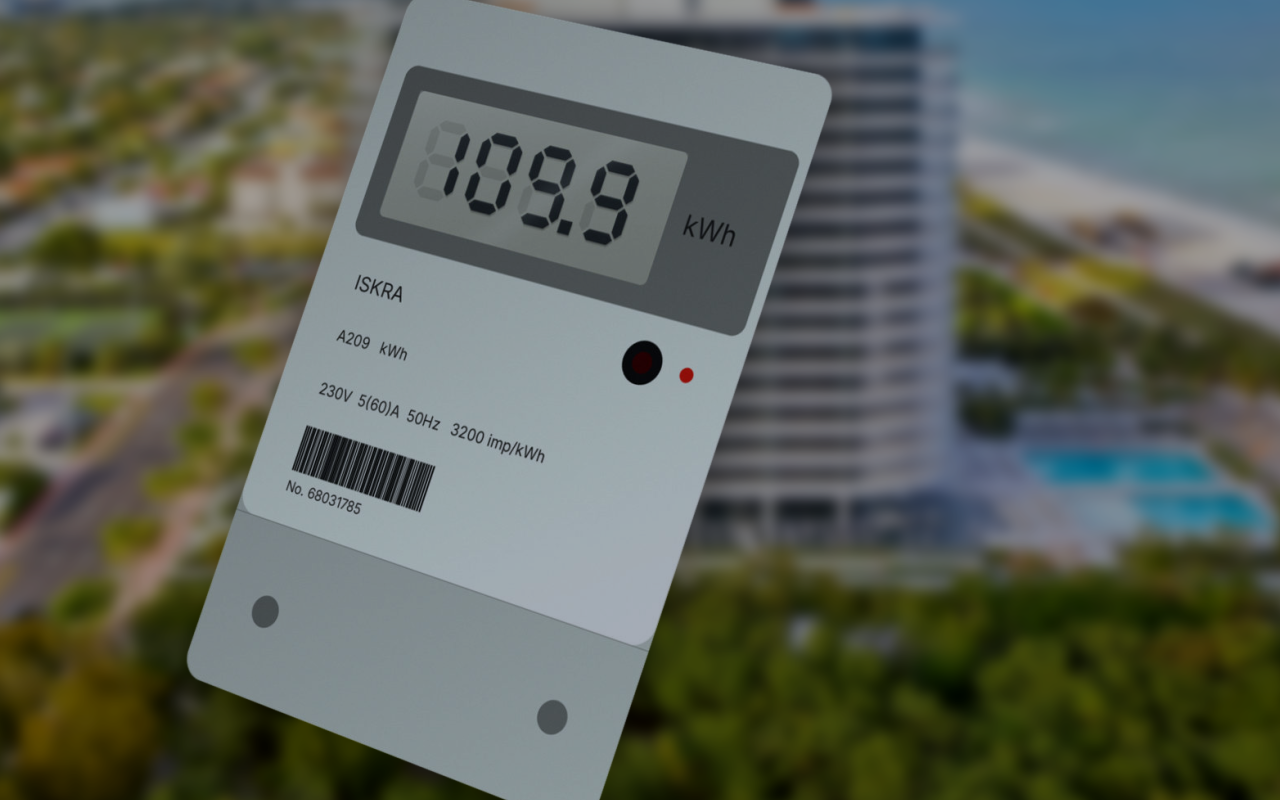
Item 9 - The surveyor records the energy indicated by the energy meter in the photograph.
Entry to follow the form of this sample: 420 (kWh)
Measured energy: 109.9 (kWh)
